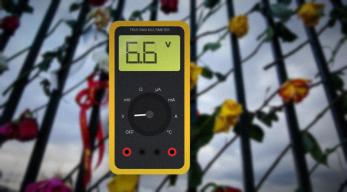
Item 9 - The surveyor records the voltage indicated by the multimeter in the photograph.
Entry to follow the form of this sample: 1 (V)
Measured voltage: 6.6 (V)
